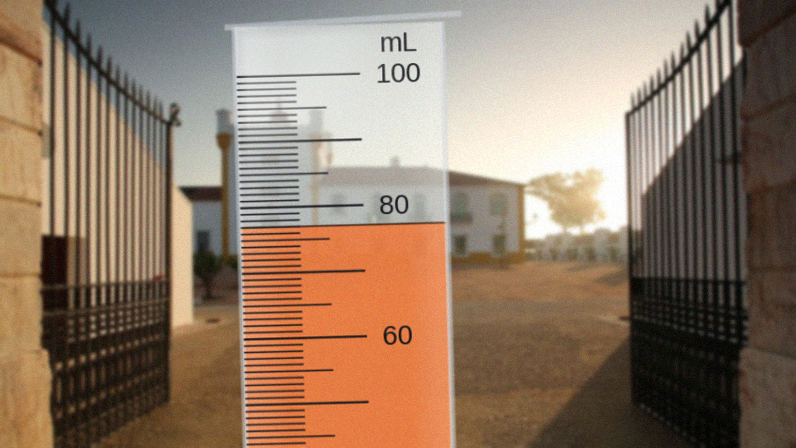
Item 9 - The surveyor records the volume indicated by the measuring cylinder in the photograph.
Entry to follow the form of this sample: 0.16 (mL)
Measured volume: 77 (mL)
